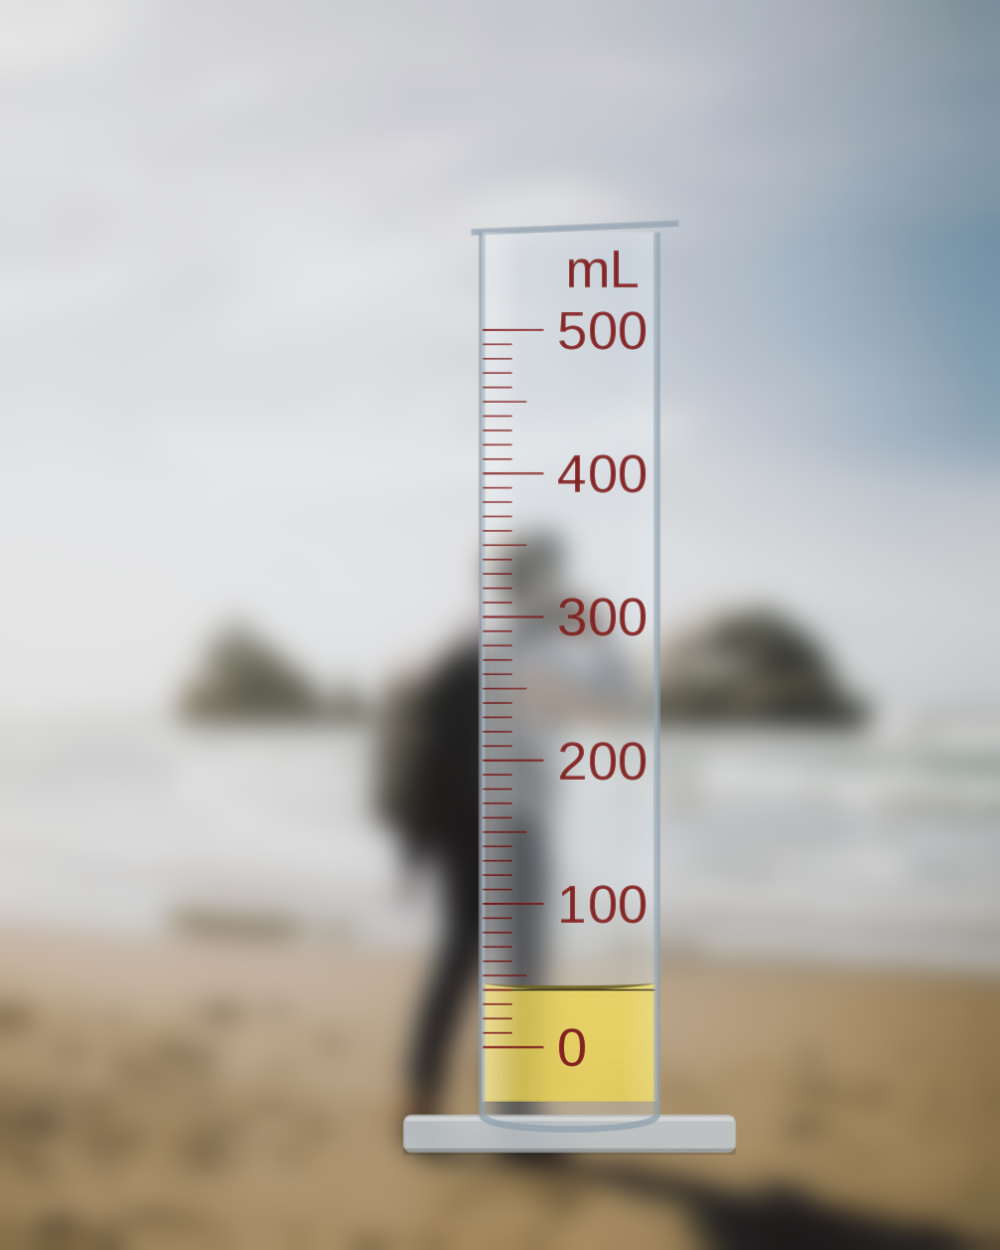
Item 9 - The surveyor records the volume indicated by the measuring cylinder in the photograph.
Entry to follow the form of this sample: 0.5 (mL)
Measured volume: 40 (mL)
